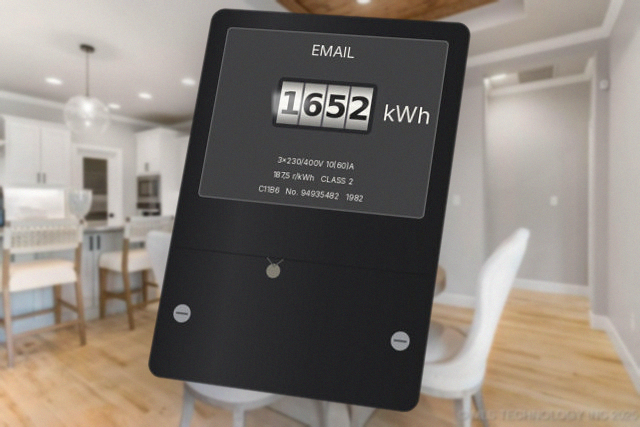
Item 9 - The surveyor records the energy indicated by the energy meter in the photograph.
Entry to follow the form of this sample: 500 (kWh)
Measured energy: 1652 (kWh)
